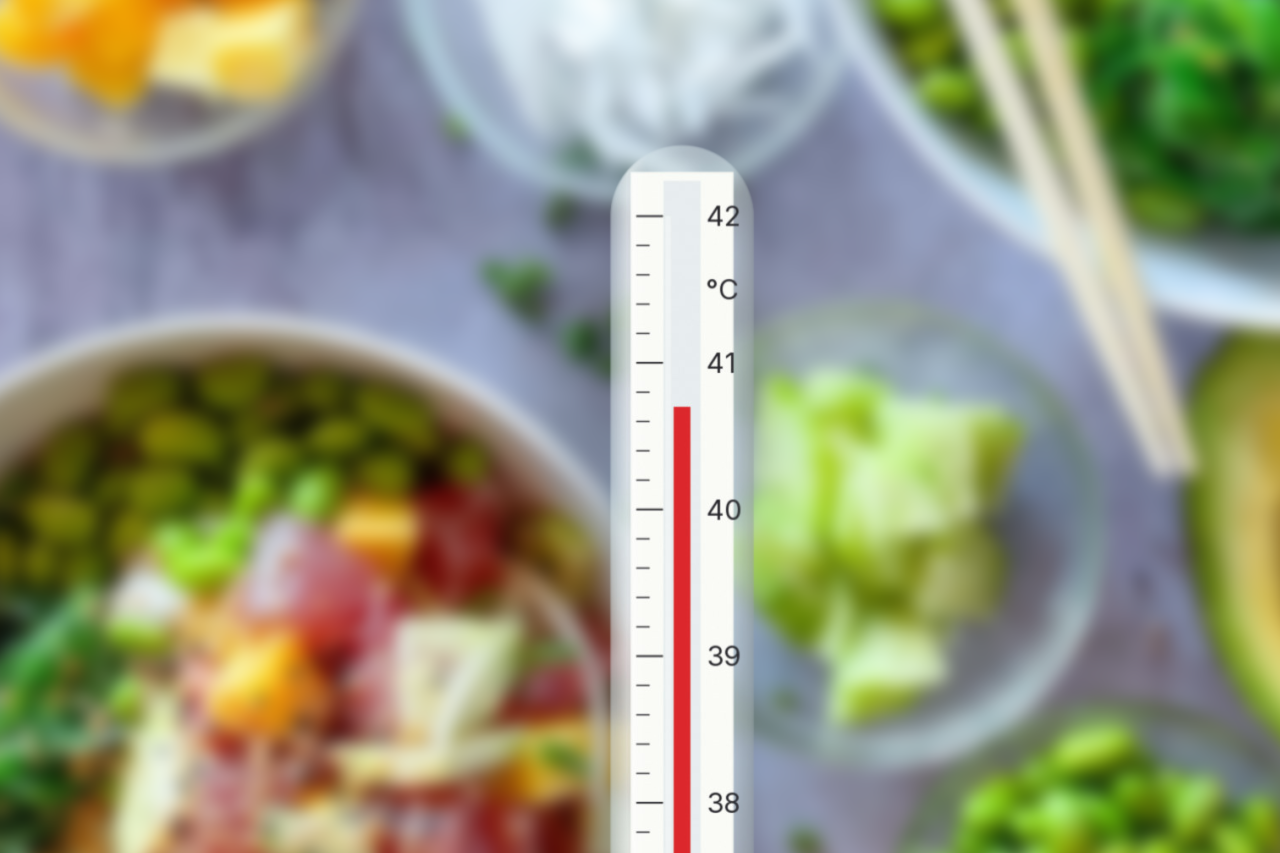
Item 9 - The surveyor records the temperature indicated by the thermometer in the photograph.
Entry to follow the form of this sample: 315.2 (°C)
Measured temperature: 40.7 (°C)
